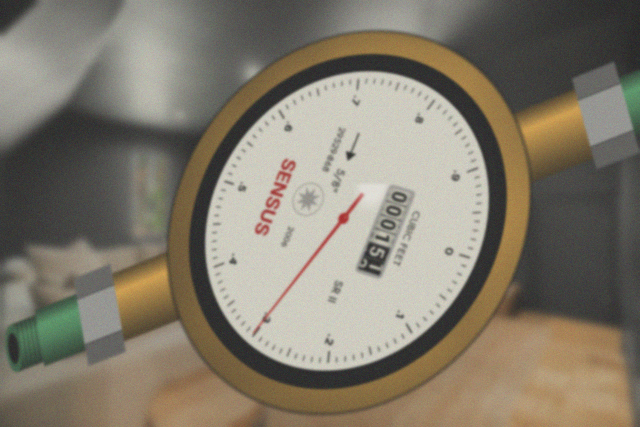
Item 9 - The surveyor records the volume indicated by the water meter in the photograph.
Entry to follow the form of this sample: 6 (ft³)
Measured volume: 151.30 (ft³)
